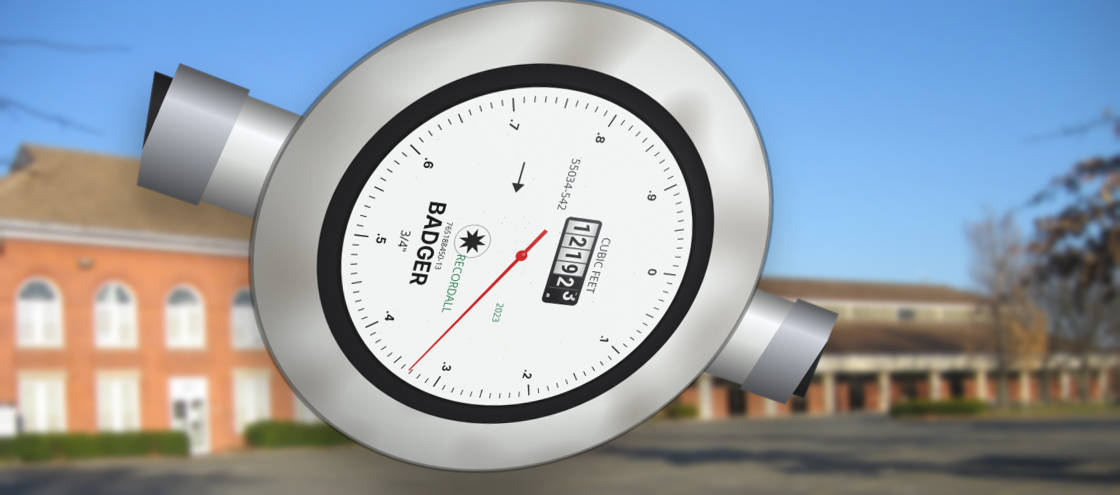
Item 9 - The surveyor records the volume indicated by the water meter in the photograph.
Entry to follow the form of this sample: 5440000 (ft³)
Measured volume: 121923.33 (ft³)
